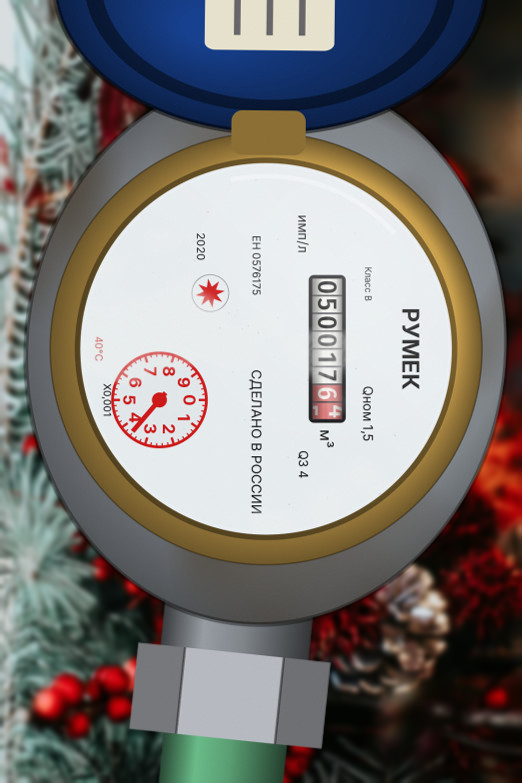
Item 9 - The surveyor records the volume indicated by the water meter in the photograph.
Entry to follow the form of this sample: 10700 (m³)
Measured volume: 50017.643 (m³)
